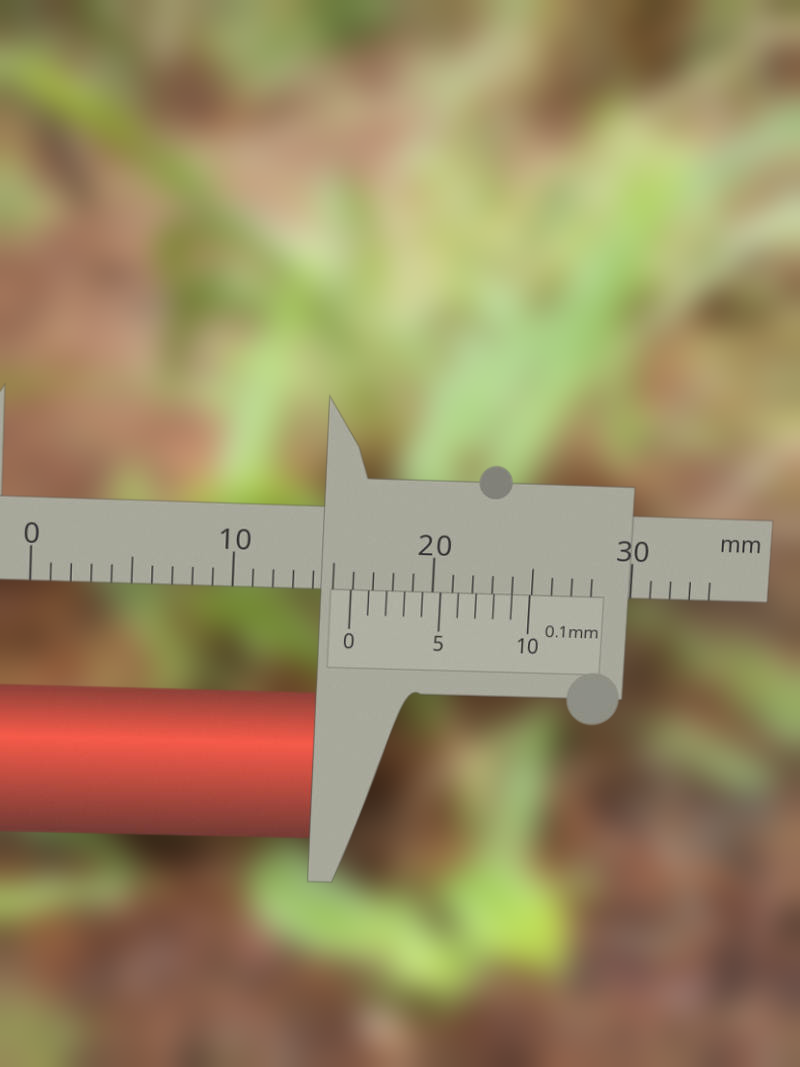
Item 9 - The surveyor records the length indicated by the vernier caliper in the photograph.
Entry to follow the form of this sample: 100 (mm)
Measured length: 15.9 (mm)
